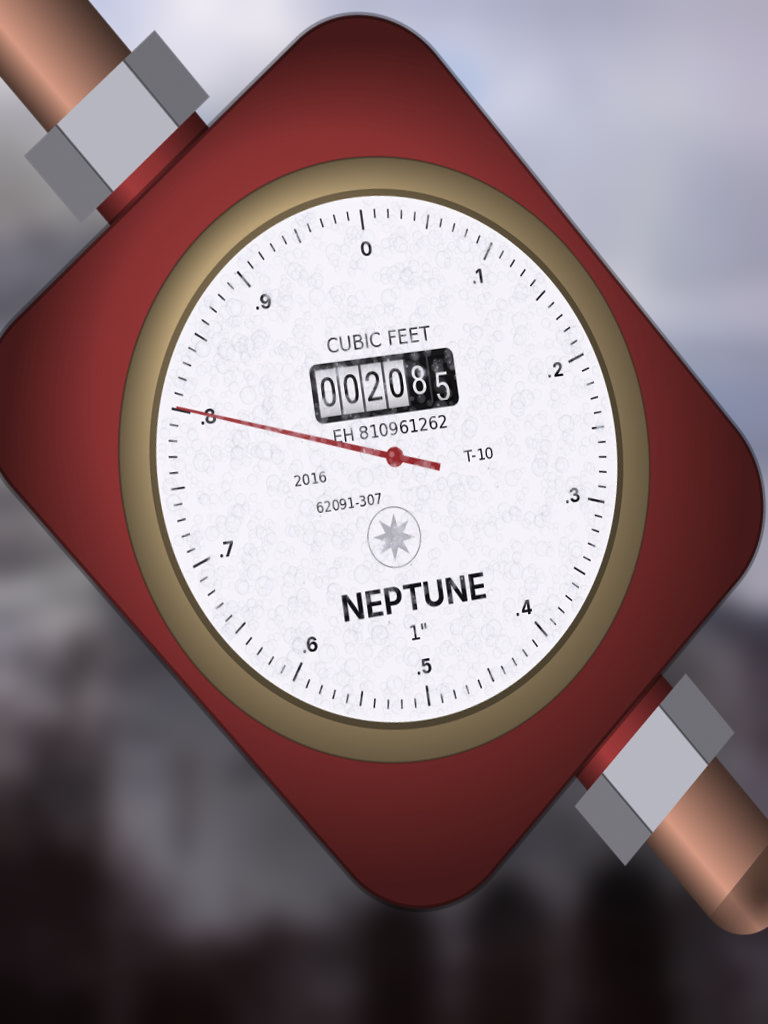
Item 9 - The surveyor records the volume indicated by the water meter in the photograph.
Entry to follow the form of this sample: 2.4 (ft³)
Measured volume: 2084.80 (ft³)
